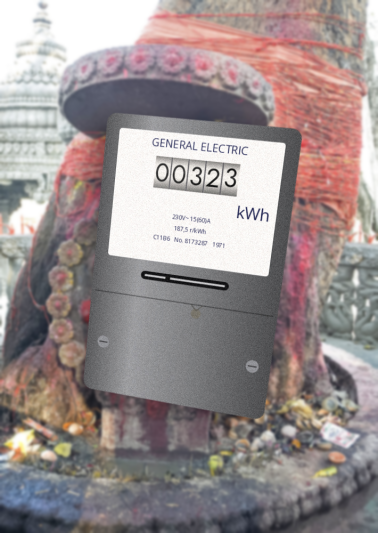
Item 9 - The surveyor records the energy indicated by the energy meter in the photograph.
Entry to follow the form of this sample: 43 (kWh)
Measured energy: 323 (kWh)
